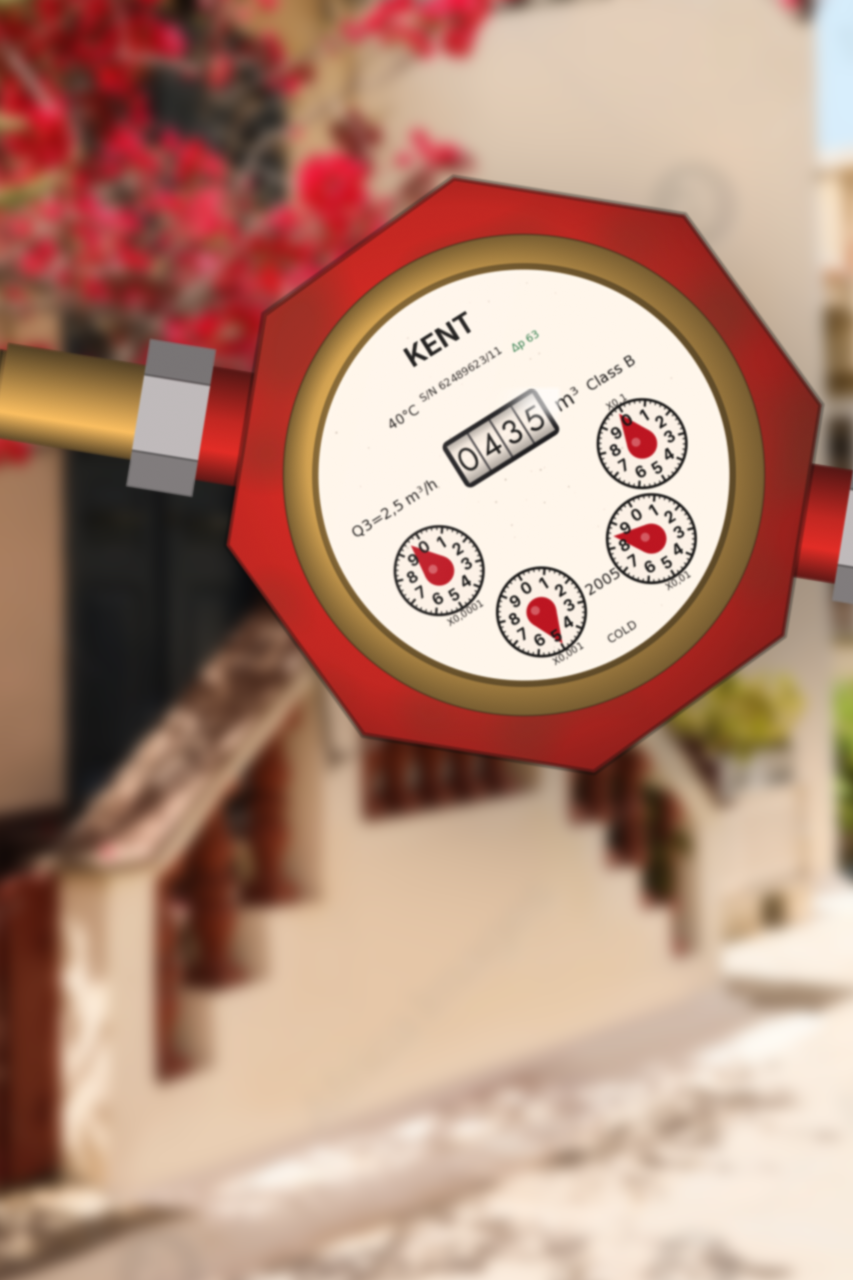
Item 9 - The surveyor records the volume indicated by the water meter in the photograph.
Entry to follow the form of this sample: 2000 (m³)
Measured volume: 434.9849 (m³)
